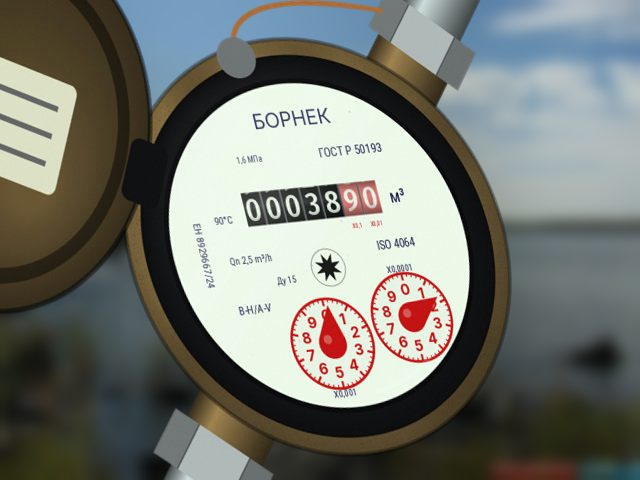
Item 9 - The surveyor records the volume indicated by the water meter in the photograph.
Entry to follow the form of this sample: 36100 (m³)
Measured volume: 38.9001 (m³)
